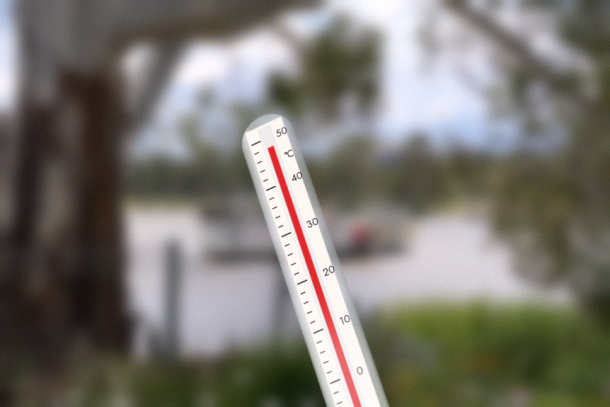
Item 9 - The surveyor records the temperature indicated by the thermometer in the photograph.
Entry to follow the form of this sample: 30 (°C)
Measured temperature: 48 (°C)
